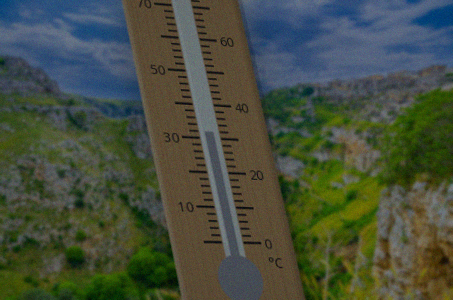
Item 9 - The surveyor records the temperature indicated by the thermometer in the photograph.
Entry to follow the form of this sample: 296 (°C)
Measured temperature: 32 (°C)
